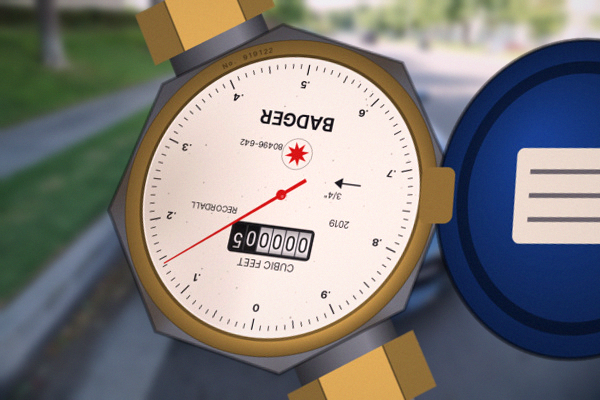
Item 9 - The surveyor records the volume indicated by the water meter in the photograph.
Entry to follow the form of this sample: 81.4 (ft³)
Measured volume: 5.14 (ft³)
